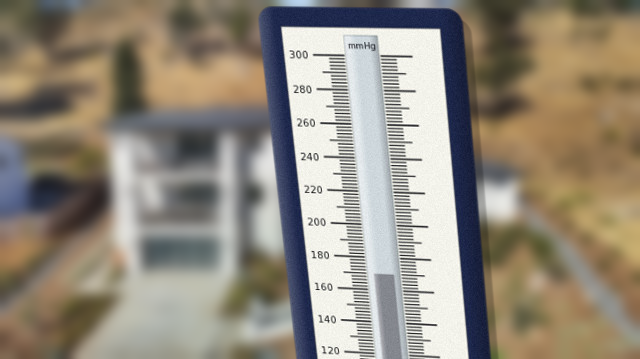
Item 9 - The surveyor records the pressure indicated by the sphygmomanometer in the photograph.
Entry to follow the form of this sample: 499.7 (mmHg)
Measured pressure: 170 (mmHg)
